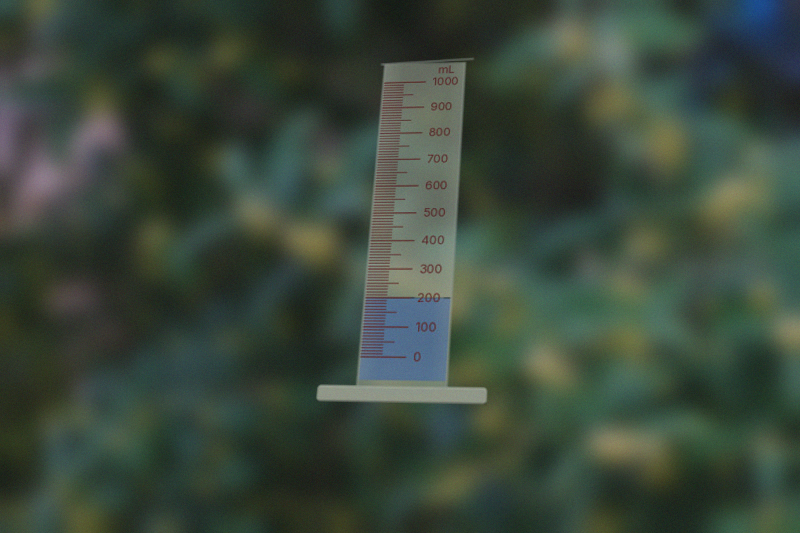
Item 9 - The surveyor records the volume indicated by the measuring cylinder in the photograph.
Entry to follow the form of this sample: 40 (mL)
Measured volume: 200 (mL)
